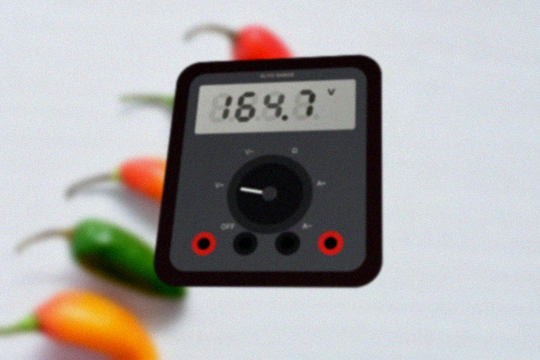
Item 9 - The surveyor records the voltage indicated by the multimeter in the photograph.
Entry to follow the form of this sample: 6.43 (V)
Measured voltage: 164.7 (V)
